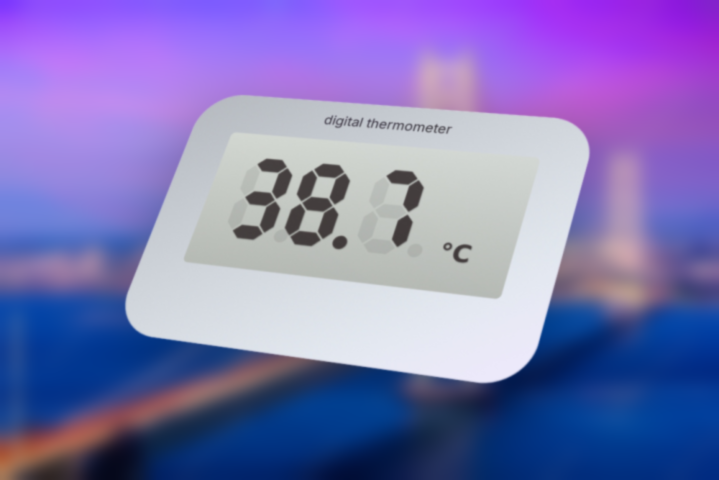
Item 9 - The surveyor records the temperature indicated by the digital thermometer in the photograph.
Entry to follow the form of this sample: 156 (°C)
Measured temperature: 38.7 (°C)
